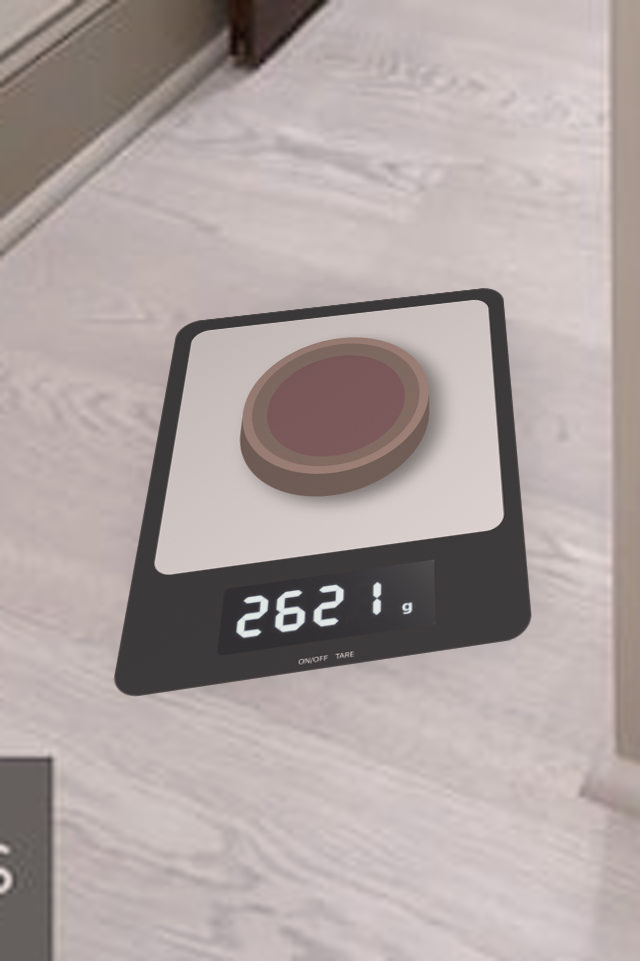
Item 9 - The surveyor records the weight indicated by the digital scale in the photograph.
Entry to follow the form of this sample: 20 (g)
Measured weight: 2621 (g)
